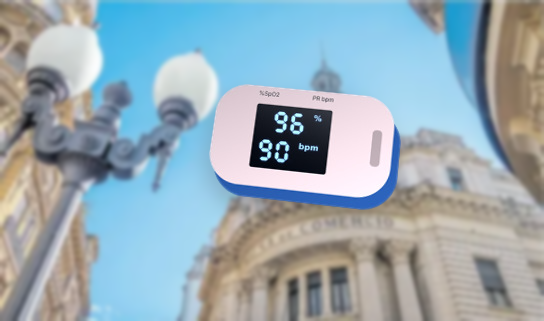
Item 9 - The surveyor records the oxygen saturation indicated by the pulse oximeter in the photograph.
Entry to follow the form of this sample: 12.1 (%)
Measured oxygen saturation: 96 (%)
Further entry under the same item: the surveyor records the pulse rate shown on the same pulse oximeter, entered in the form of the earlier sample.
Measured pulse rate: 90 (bpm)
